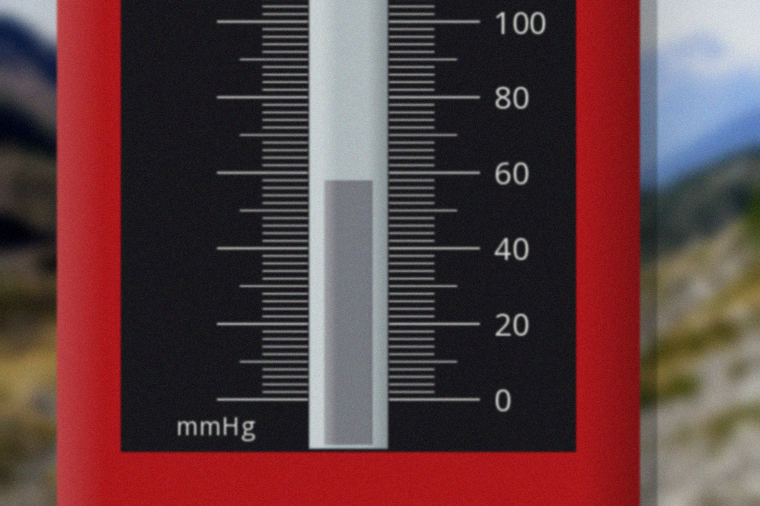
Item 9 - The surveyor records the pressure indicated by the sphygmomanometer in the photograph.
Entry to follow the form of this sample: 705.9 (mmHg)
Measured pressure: 58 (mmHg)
